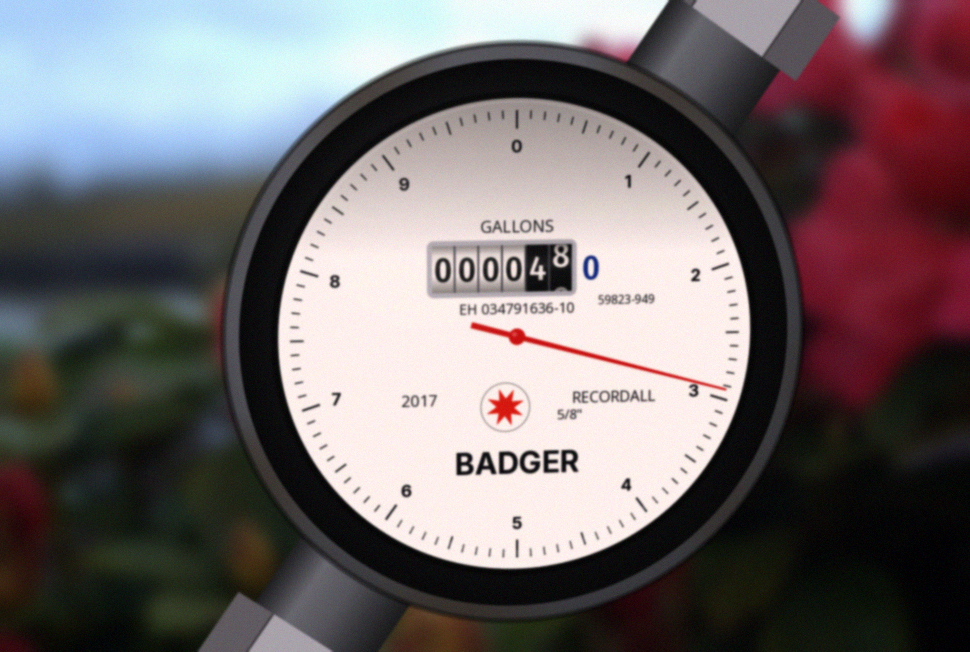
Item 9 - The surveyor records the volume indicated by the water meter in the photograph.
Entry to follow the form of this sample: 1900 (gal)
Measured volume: 482.9 (gal)
